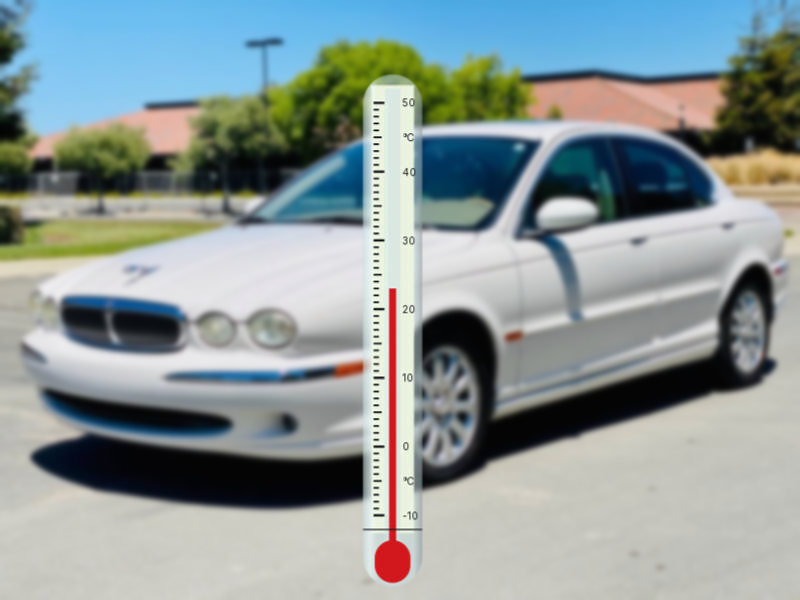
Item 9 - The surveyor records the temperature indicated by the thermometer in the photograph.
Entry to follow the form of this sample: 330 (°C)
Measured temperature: 23 (°C)
